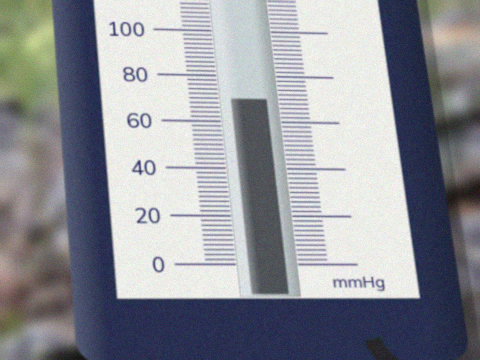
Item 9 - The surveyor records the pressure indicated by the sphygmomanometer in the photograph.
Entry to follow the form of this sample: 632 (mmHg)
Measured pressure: 70 (mmHg)
